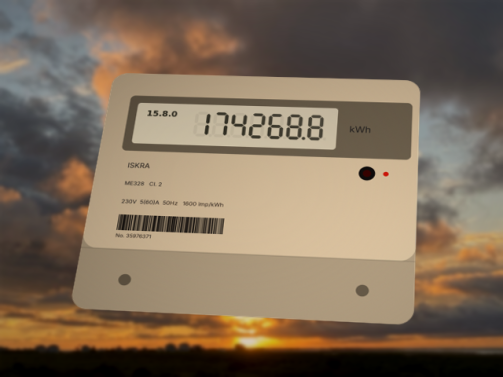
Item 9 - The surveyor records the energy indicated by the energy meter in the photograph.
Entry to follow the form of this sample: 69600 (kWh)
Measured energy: 174268.8 (kWh)
